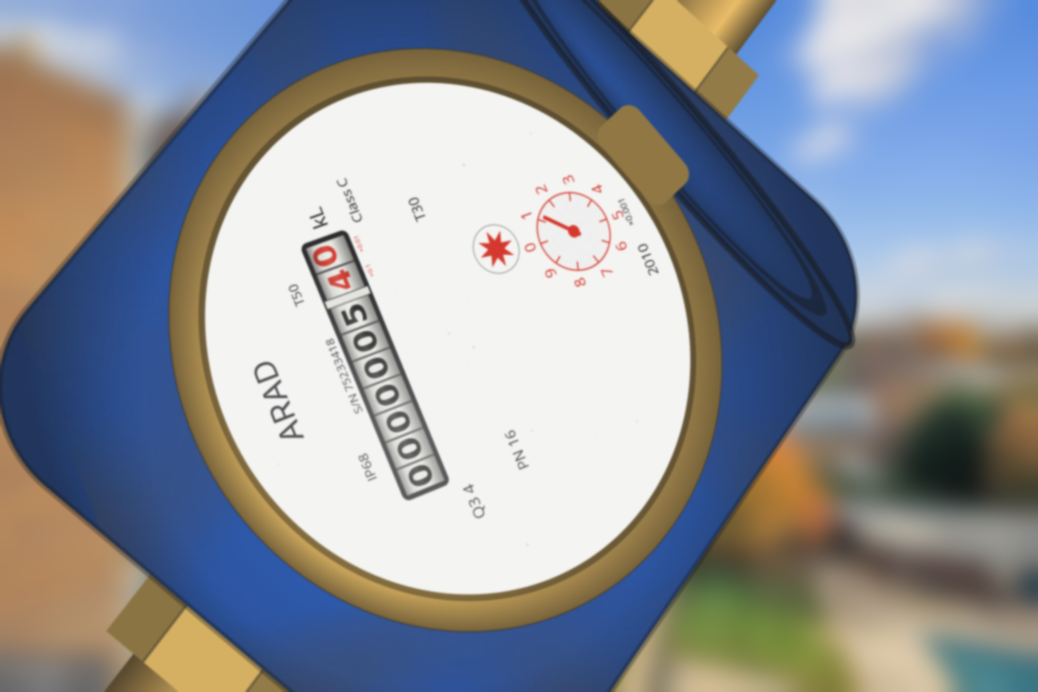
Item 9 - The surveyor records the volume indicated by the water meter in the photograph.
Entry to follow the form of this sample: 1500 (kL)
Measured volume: 5.401 (kL)
